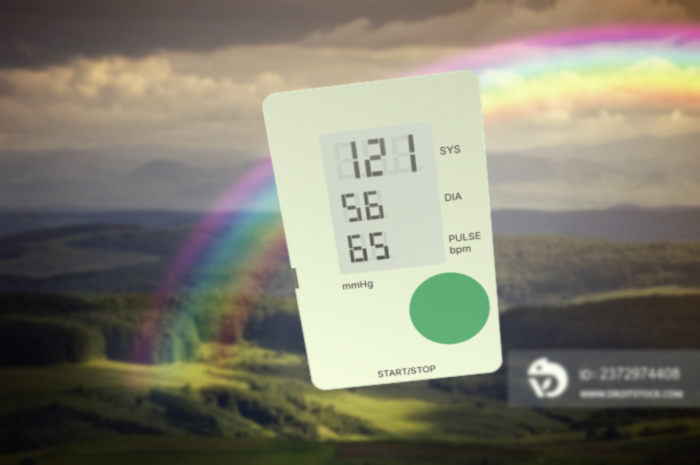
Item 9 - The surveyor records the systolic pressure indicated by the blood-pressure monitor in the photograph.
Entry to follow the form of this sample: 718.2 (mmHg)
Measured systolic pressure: 121 (mmHg)
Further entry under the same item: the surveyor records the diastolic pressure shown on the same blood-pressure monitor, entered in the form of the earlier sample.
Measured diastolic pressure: 56 (mmHg)
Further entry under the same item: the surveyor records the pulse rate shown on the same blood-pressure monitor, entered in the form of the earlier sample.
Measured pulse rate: 65 (bpm)
